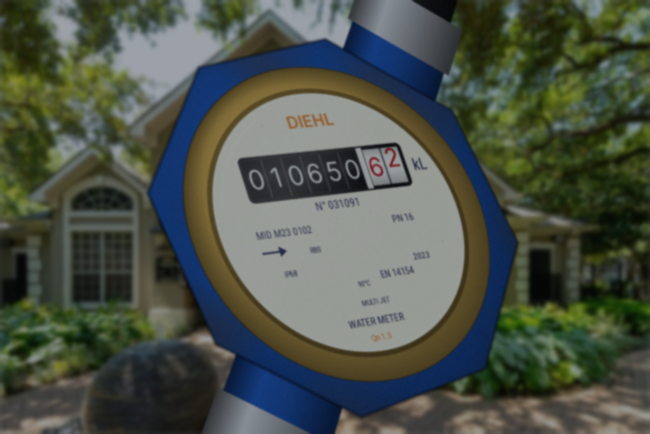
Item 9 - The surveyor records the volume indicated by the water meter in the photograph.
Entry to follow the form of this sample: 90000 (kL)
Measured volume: 10650.62 (kL)
